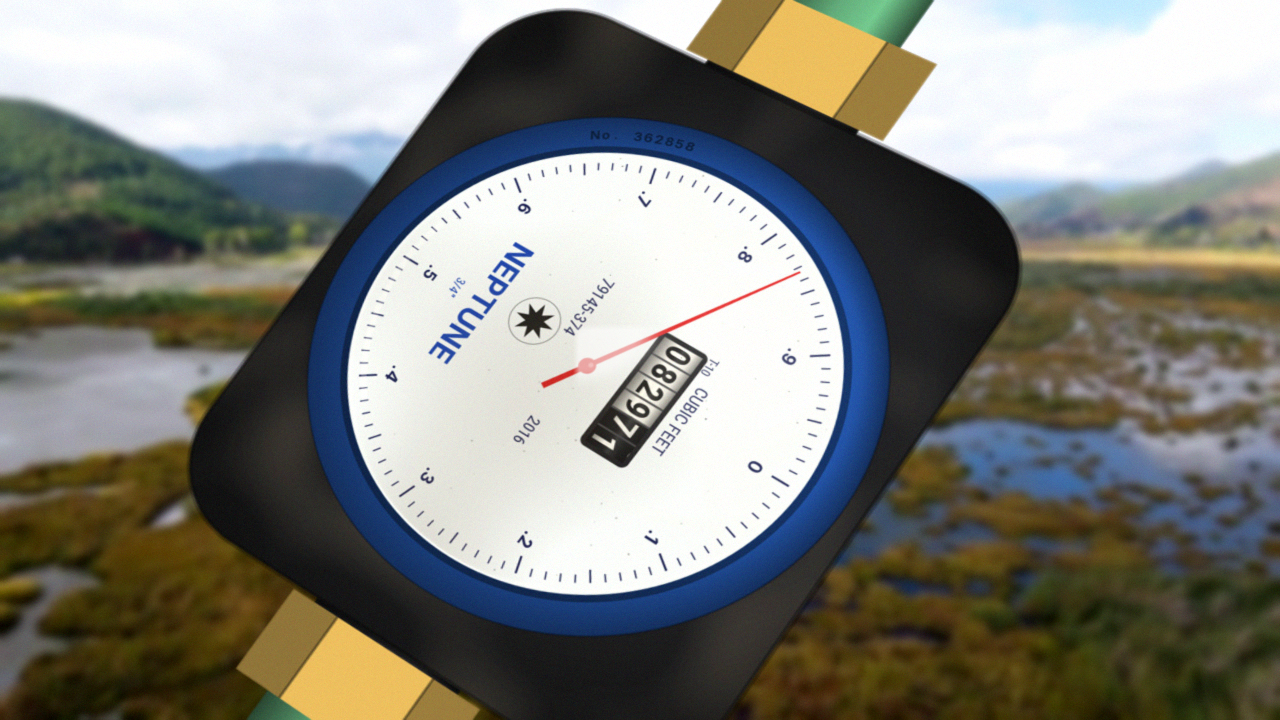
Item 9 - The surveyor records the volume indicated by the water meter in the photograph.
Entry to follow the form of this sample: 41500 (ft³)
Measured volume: 82970.83 (ft³)
